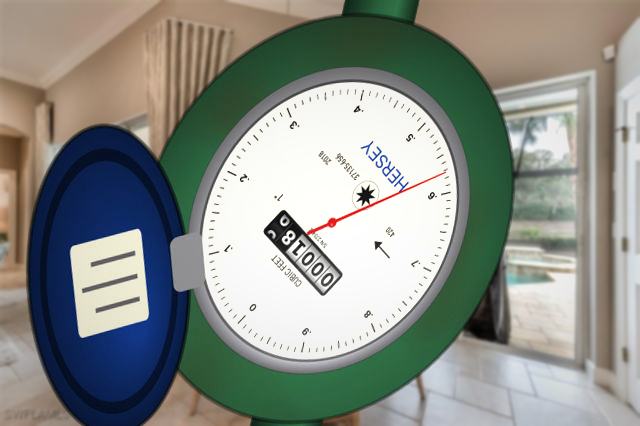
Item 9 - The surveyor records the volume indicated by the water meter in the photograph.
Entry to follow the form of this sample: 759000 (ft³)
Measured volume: 188.57 (ft³)
